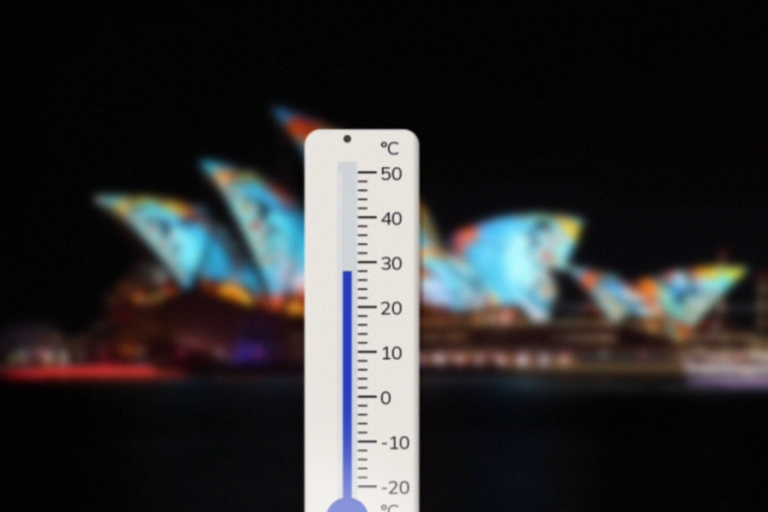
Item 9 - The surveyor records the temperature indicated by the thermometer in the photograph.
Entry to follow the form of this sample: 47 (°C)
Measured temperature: 28 (°C)
